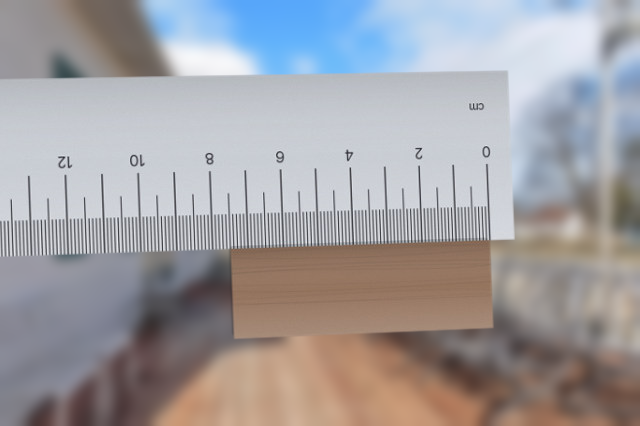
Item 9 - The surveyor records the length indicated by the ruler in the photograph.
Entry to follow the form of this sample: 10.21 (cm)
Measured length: 7.5 (cm)
